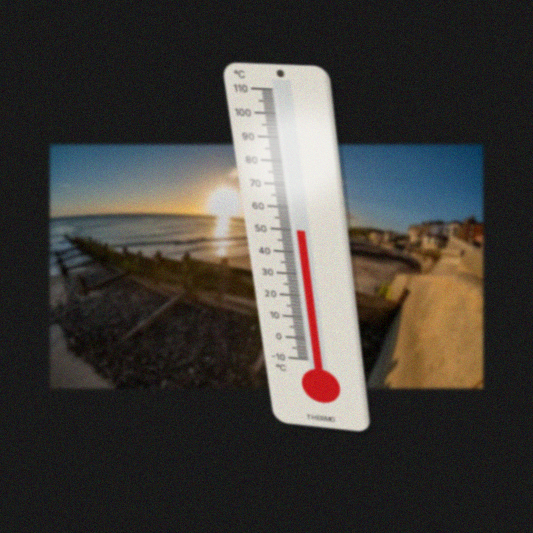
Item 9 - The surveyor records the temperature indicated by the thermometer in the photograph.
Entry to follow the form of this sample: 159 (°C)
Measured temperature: 50 (°C)
